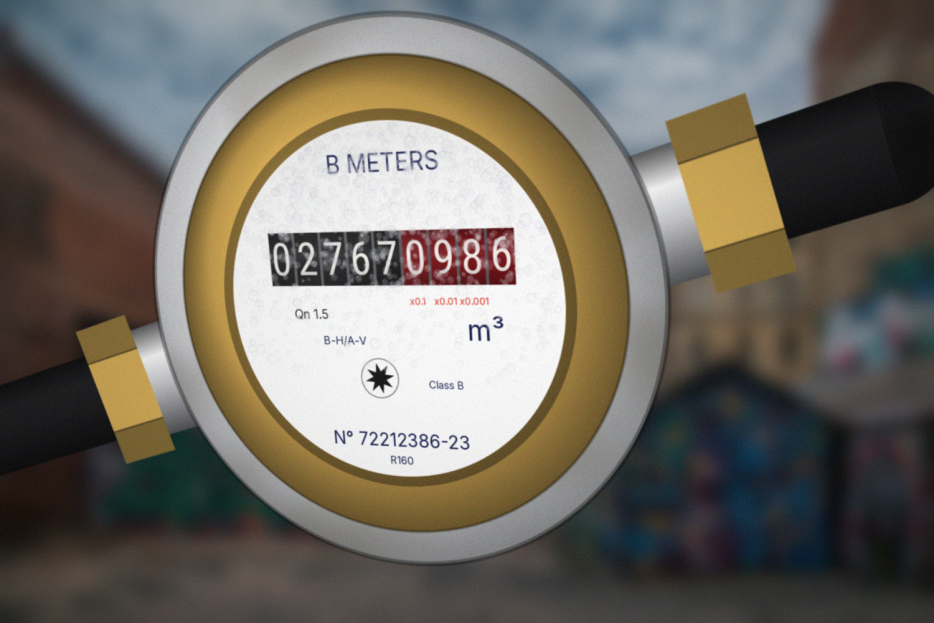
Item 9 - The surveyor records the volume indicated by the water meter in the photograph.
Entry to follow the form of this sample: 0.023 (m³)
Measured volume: 2767.0986 (m³)
